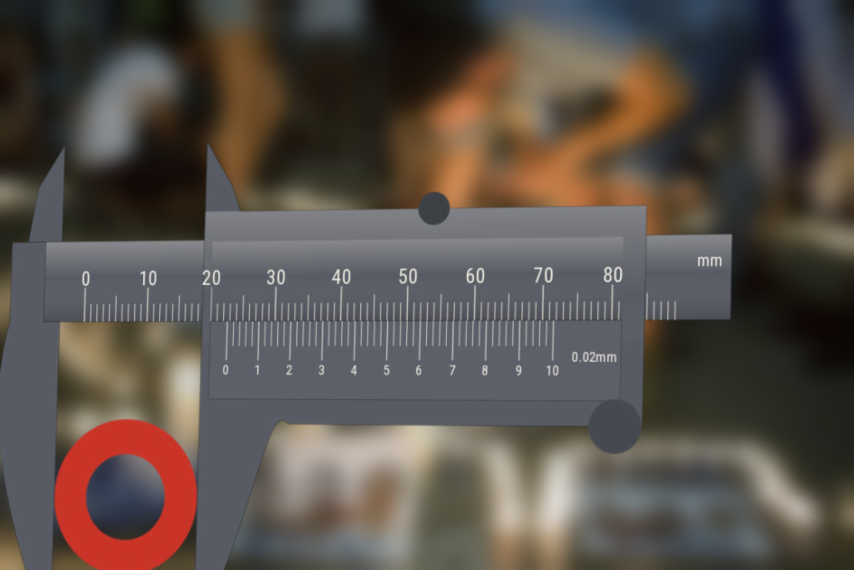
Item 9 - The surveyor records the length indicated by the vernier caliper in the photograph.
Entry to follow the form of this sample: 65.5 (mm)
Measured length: 22.6 (mm)
